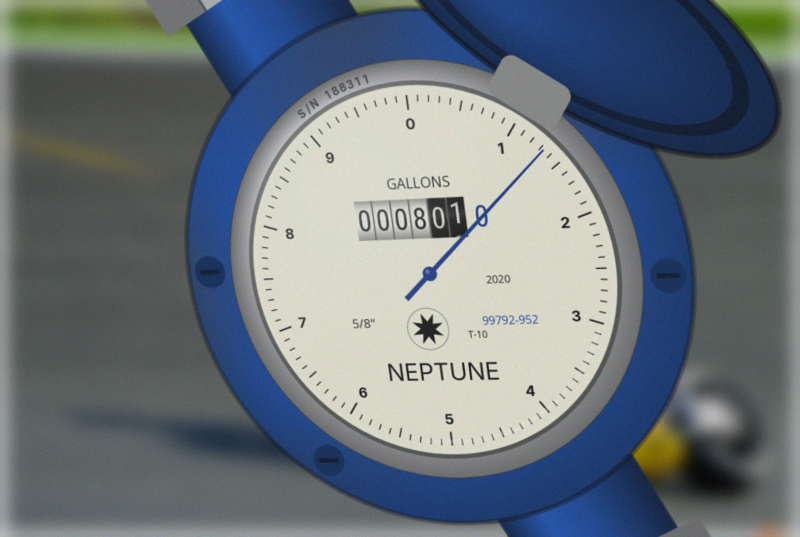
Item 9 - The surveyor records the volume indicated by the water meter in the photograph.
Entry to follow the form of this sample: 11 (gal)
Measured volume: 8011.3 (gal)
